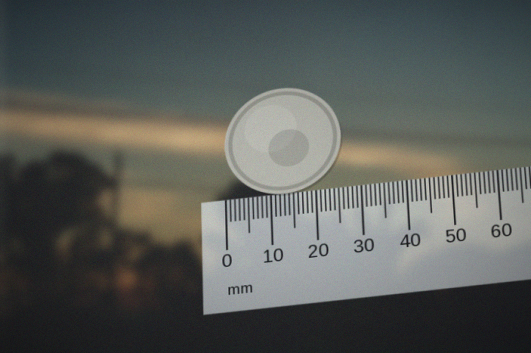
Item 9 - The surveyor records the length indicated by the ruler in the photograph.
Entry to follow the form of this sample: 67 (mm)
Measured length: 26 (mm)
